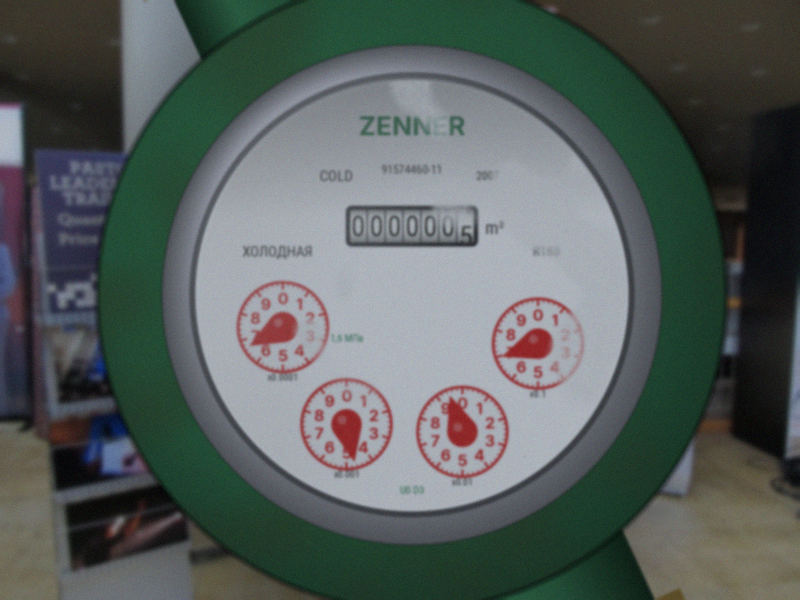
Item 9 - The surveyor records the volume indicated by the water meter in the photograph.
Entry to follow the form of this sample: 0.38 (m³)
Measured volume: 4.6946 (m³)
